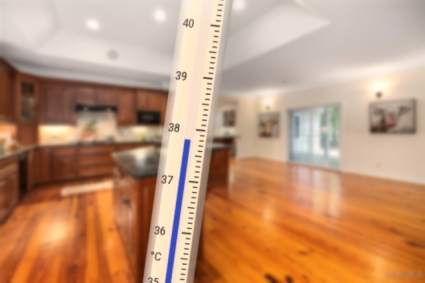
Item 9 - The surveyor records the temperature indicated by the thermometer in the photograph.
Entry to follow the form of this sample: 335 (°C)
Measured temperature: 37.8 (°C)
